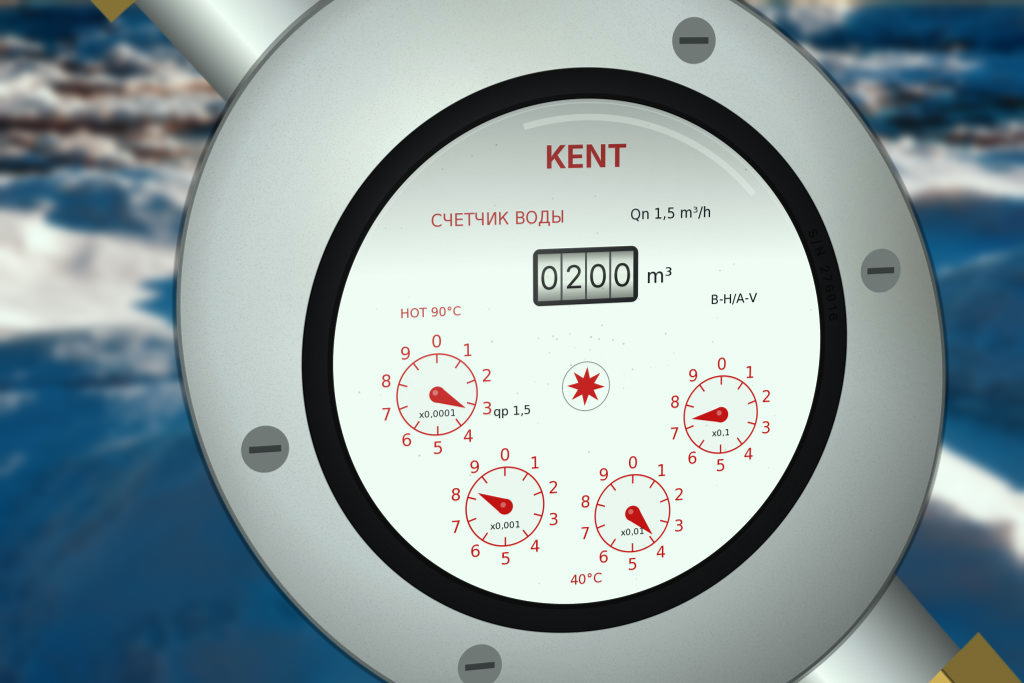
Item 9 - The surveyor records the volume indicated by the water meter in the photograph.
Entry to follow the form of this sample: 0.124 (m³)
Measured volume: 200.7383 (m³)
